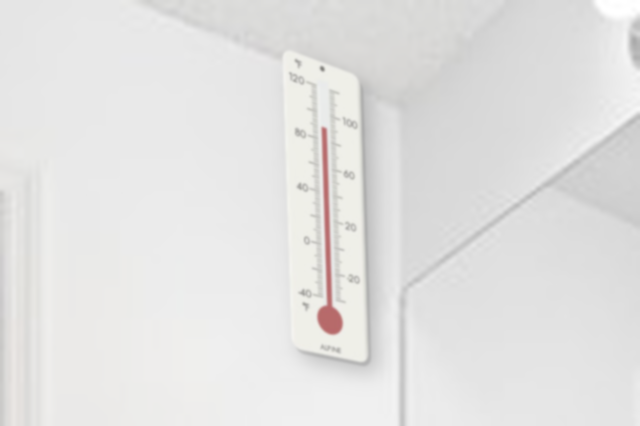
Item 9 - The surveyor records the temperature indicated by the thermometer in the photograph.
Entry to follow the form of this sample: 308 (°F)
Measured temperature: 90 (°F)
